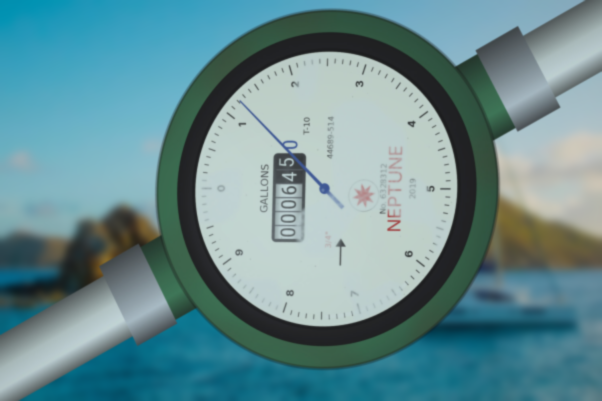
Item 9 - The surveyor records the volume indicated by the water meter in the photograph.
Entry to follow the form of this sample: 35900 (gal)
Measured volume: 6451.2 (gal)
